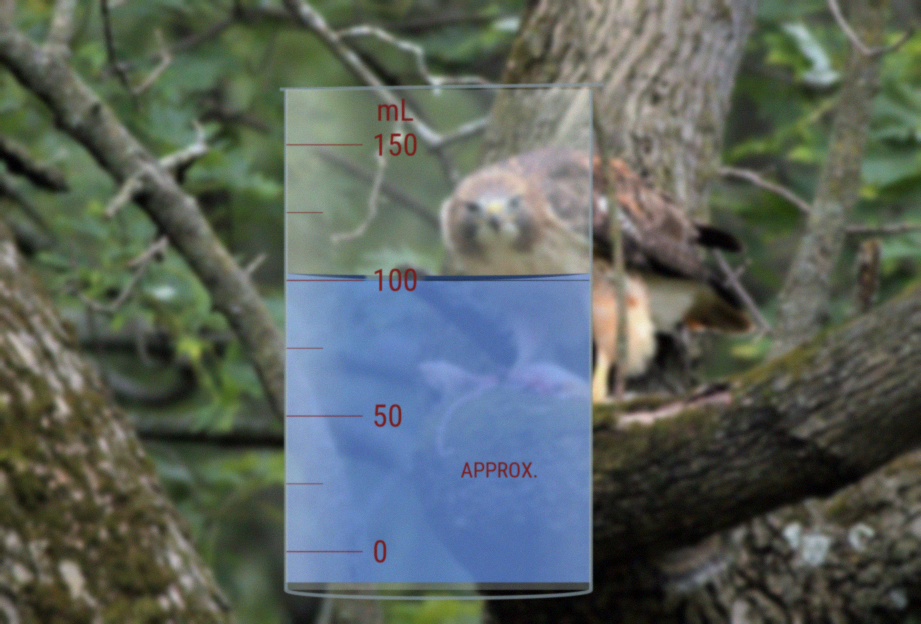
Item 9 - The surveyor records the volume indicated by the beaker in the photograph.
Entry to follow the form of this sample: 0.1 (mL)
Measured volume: 100 (mL)
